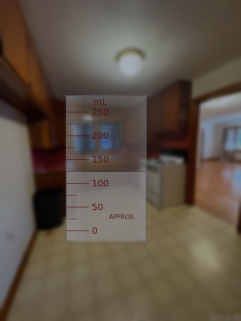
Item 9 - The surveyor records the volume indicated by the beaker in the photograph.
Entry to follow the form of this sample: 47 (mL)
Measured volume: 125 (mL)
